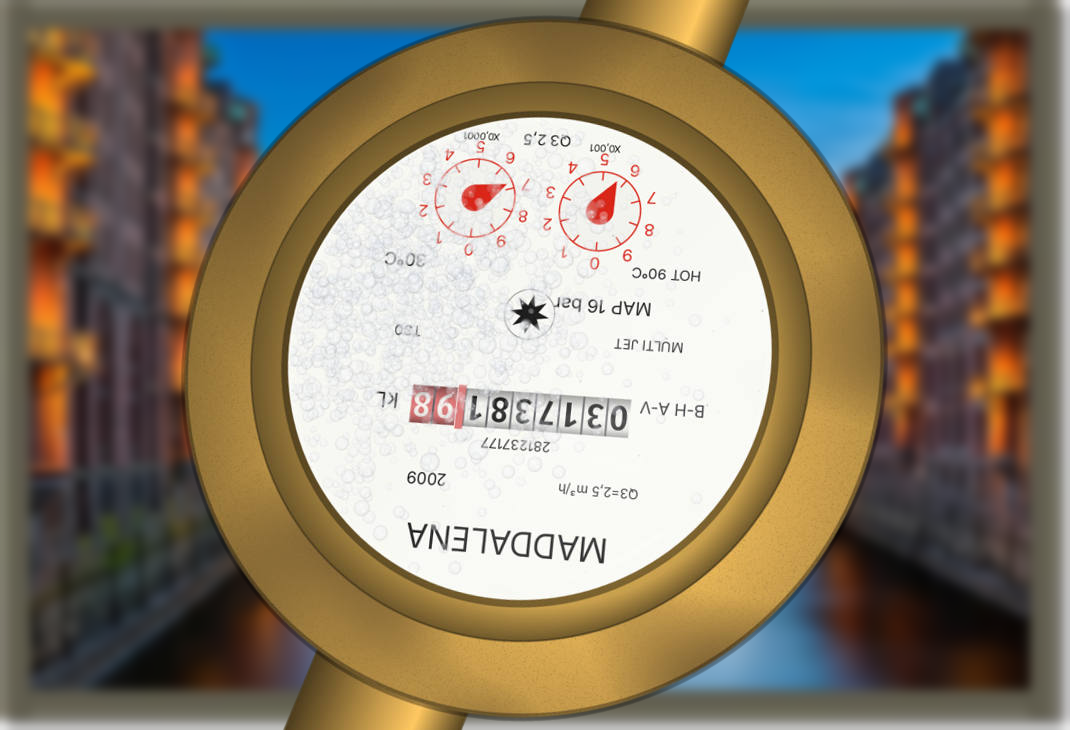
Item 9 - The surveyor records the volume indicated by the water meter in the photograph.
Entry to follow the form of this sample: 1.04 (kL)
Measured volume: 317381.9856 (kL)
